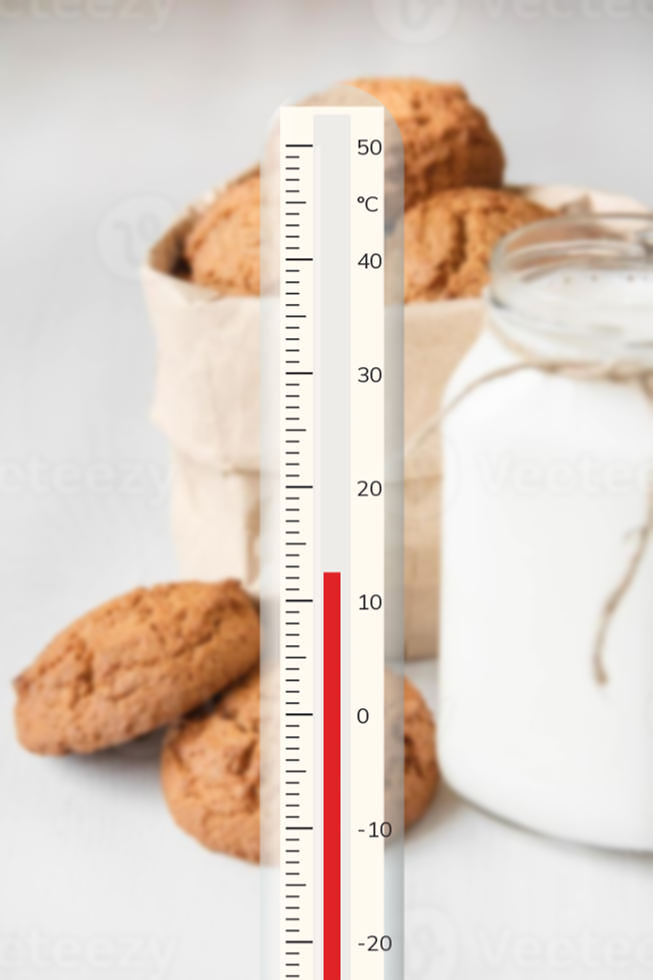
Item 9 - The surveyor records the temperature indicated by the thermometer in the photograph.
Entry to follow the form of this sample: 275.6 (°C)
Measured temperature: 12.5 (°C)
